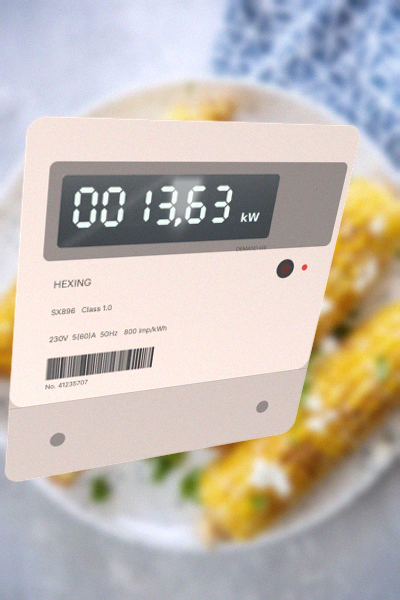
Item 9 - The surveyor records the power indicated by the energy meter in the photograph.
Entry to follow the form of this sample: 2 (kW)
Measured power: 13.63 (kW)
